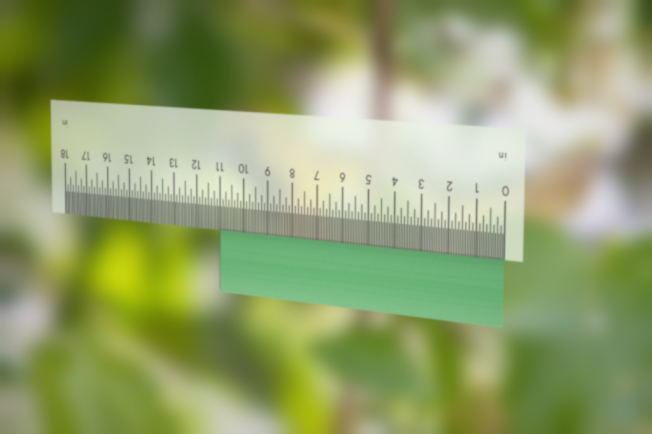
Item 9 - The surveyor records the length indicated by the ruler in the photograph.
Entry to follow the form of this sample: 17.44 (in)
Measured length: 11 (in)
